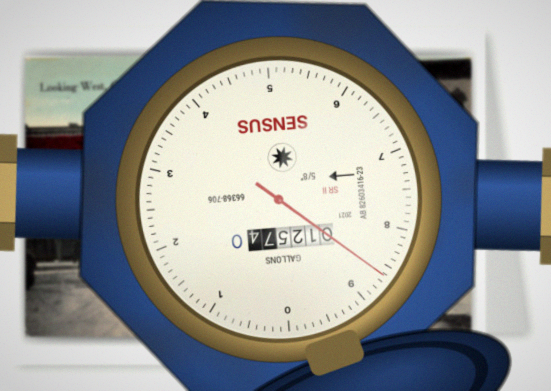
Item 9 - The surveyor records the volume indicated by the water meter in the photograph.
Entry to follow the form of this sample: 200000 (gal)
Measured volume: 125738.6 (gal)
